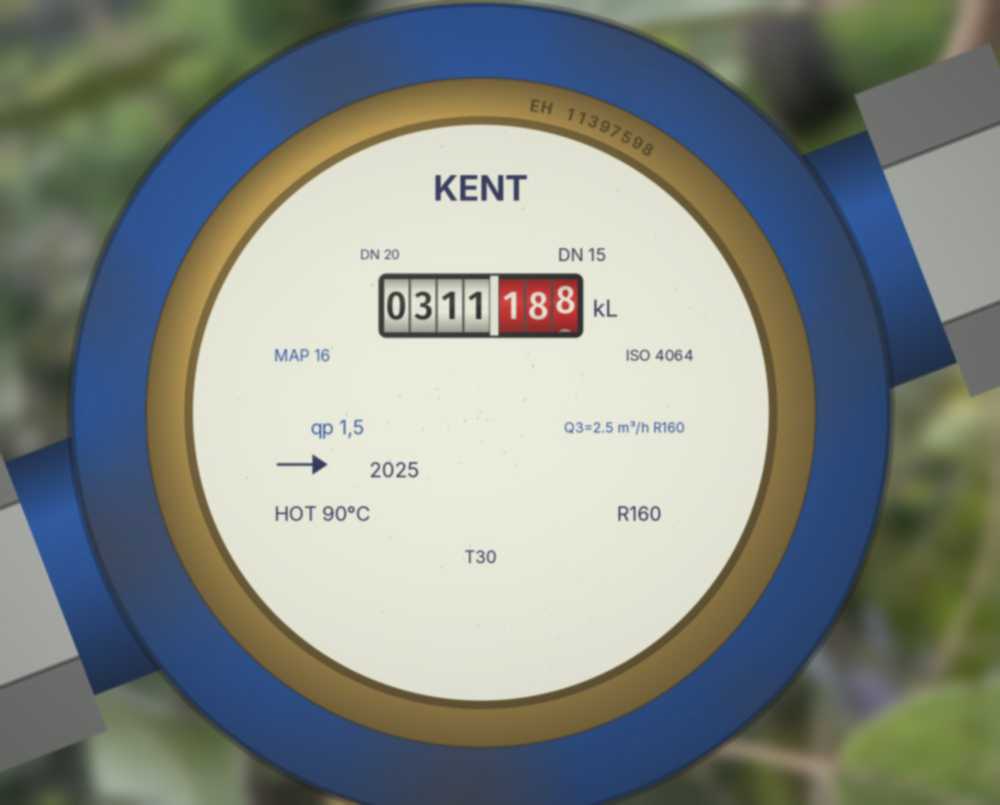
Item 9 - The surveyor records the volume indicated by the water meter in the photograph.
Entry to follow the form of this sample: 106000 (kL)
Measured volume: 311.188 (kL)
